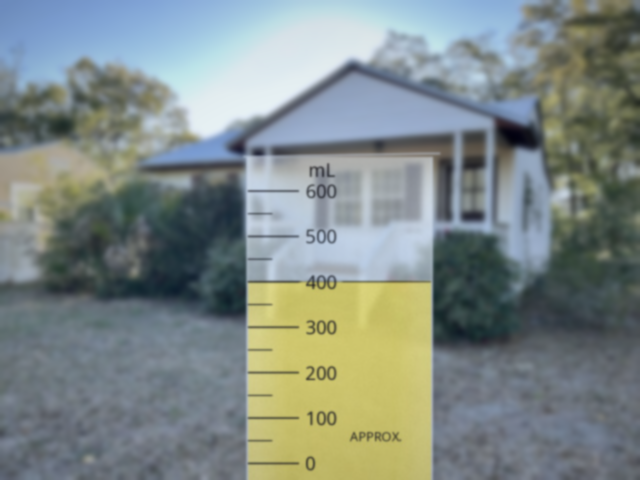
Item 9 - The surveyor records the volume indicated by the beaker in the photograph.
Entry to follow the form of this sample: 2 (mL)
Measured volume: 400 (mL)
